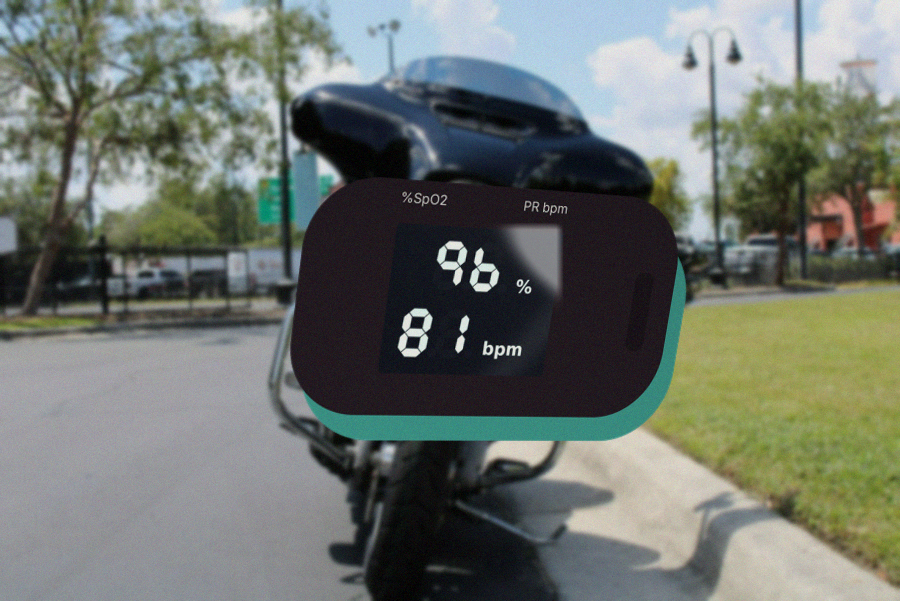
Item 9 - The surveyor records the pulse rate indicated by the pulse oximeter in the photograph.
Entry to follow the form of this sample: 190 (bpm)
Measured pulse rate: 81 (bpm)
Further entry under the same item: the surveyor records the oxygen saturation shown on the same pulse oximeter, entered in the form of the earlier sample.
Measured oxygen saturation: 96 (%)
